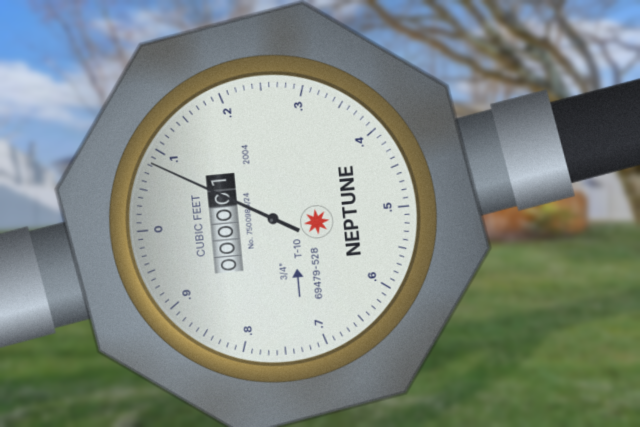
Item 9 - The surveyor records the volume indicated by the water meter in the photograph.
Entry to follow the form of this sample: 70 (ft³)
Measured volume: 1.08 (ft³)
